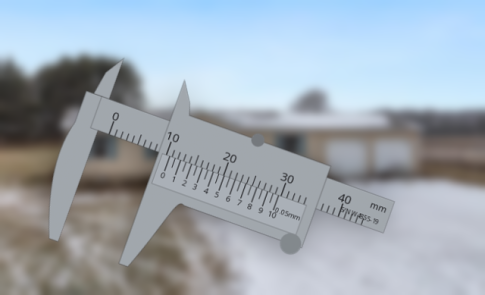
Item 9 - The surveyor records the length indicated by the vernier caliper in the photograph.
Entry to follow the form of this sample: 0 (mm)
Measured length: 10.6 (mm)
